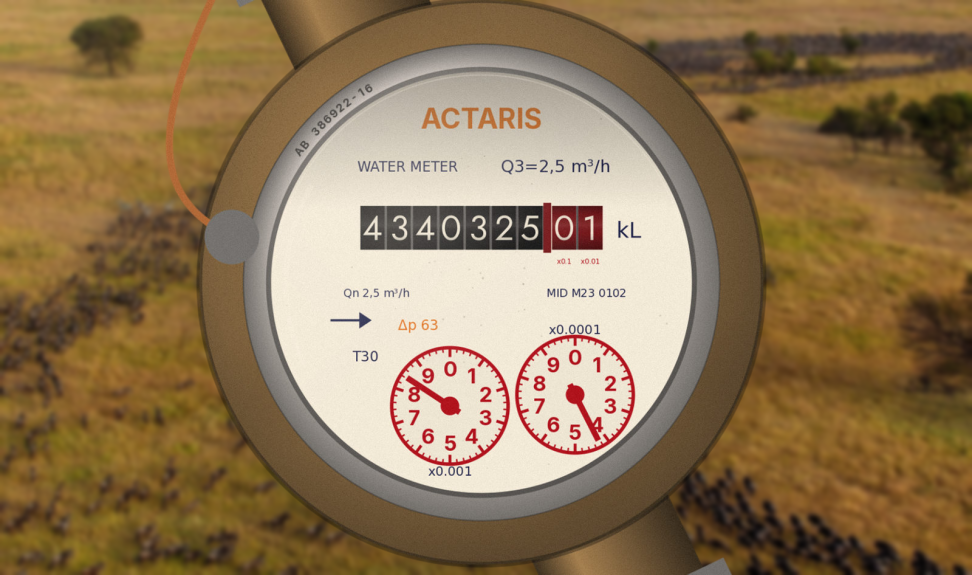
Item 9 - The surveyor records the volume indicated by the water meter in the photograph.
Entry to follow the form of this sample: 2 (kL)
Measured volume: 4340325.0184 (kL)
